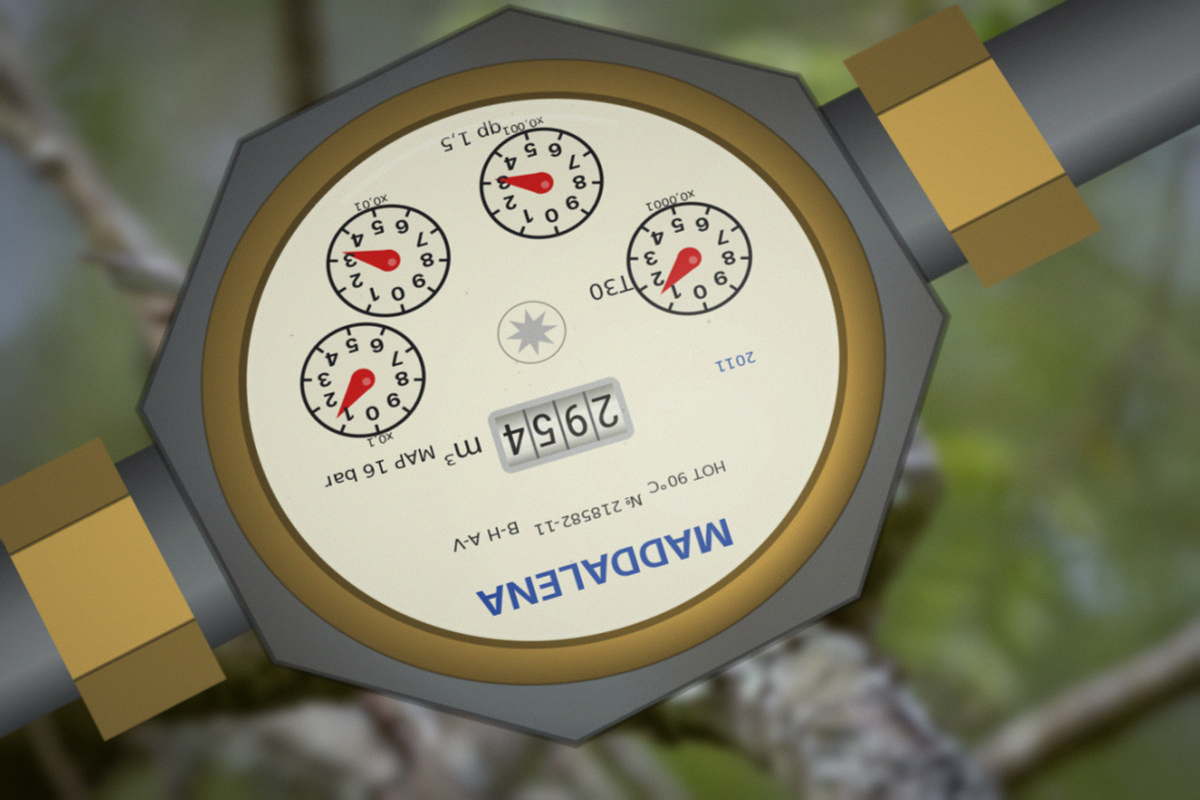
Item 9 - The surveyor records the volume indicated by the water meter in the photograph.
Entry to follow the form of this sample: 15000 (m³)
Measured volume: 2954.1331 (m³)
